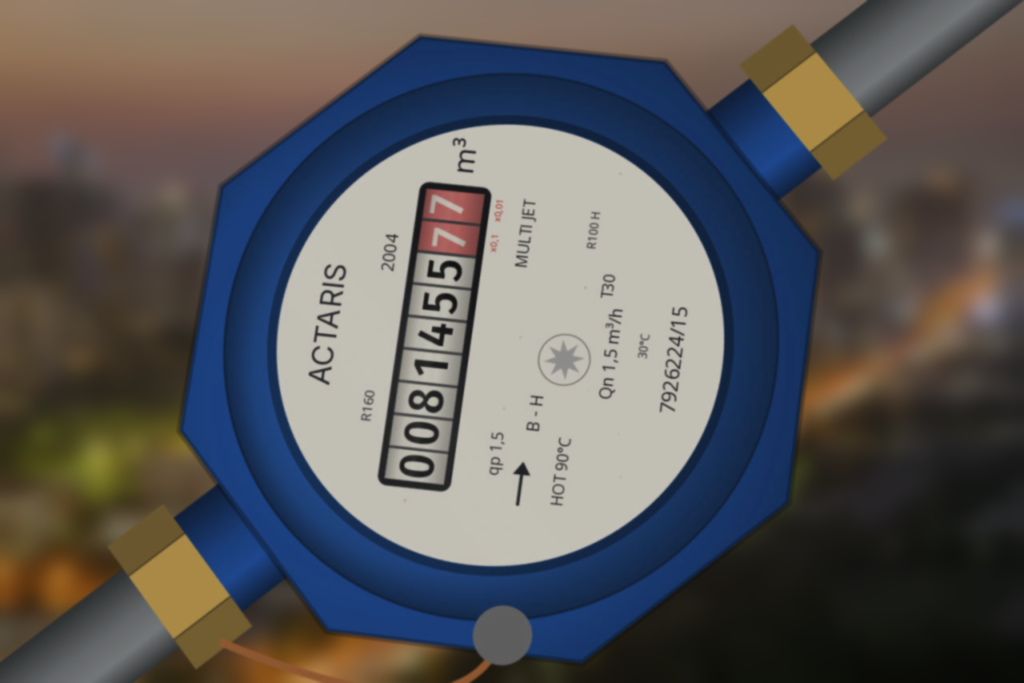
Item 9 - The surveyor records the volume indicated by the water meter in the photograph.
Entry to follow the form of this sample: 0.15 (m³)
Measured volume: 81455.77 (m³)
